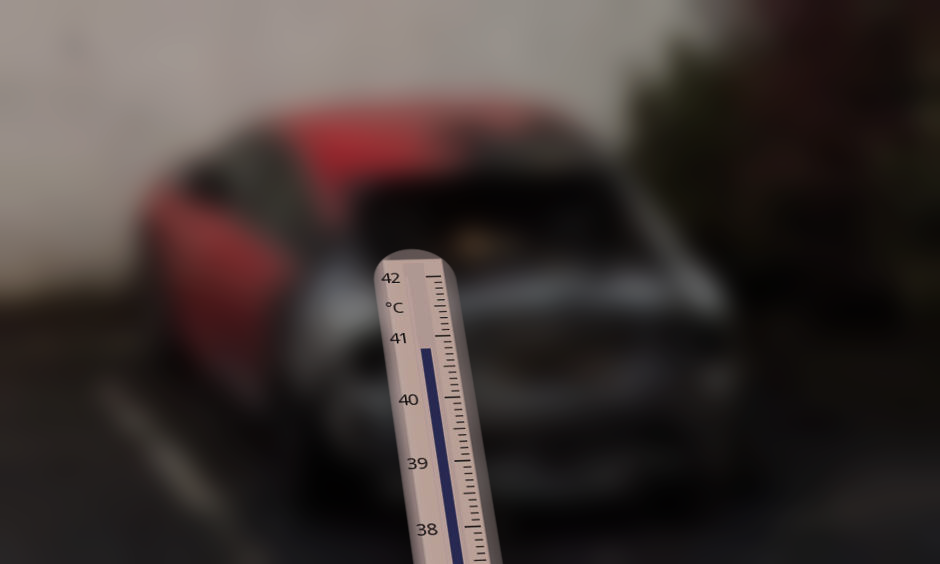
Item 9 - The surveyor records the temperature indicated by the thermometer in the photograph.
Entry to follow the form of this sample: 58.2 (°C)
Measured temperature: 40.8 (°C)
